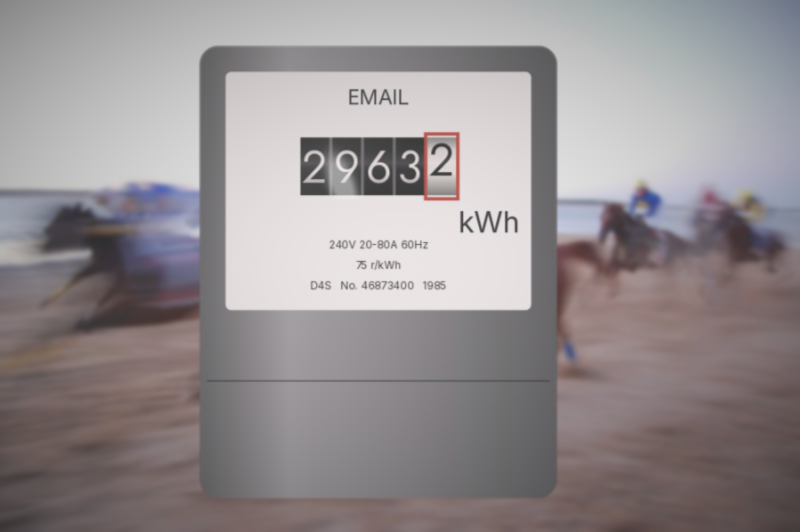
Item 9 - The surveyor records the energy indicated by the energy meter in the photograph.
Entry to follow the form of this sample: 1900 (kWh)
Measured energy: 2963.2 (kWh)
